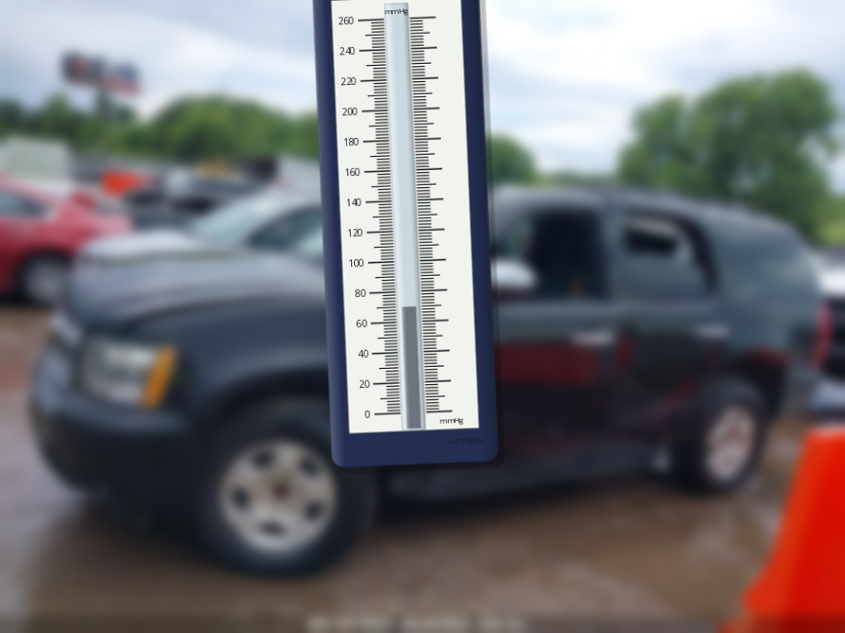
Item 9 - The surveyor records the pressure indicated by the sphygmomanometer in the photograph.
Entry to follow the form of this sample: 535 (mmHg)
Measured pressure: 70 (mmHg)
